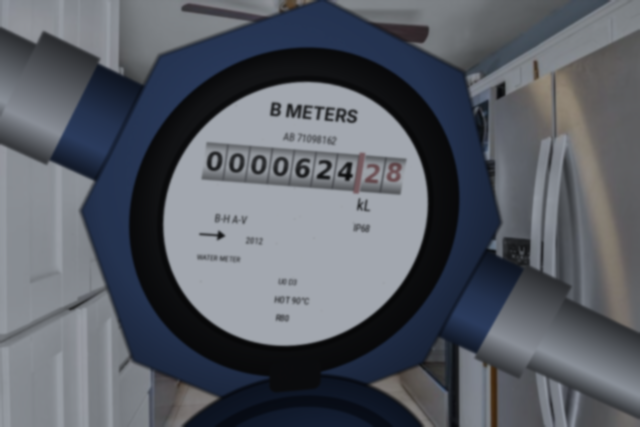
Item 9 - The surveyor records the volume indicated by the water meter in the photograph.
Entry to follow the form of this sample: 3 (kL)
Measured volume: 624.28 (kL)
